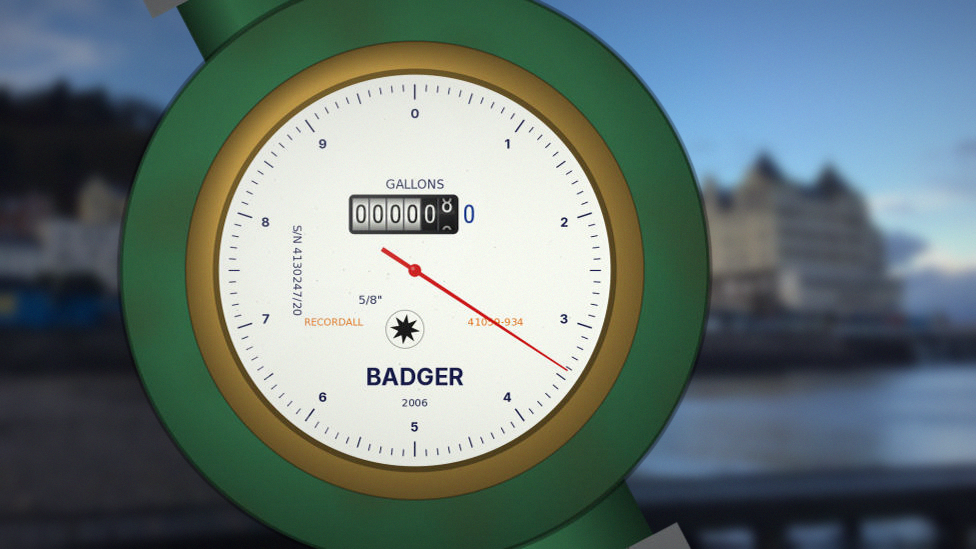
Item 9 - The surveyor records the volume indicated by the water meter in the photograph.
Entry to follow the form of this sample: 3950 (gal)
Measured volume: 83.4 (gal)
